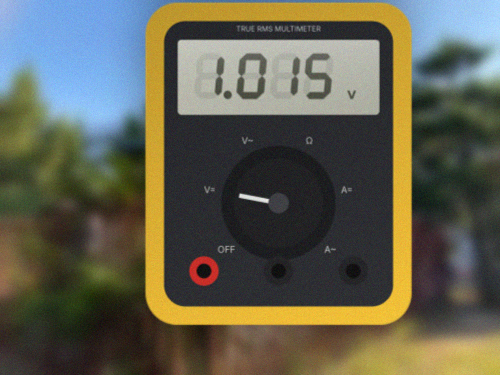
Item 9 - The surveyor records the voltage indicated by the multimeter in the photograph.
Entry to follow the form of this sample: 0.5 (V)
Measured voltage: 1.015 (V)
